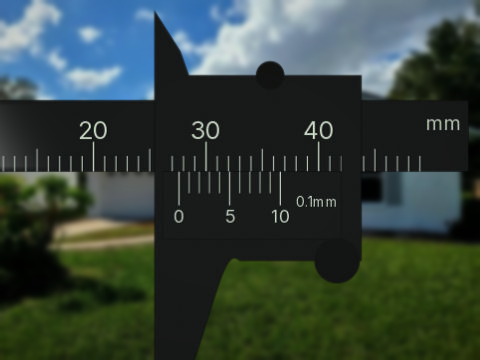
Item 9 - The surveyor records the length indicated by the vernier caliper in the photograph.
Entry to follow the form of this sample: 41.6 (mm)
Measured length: 27.6 (mm)
